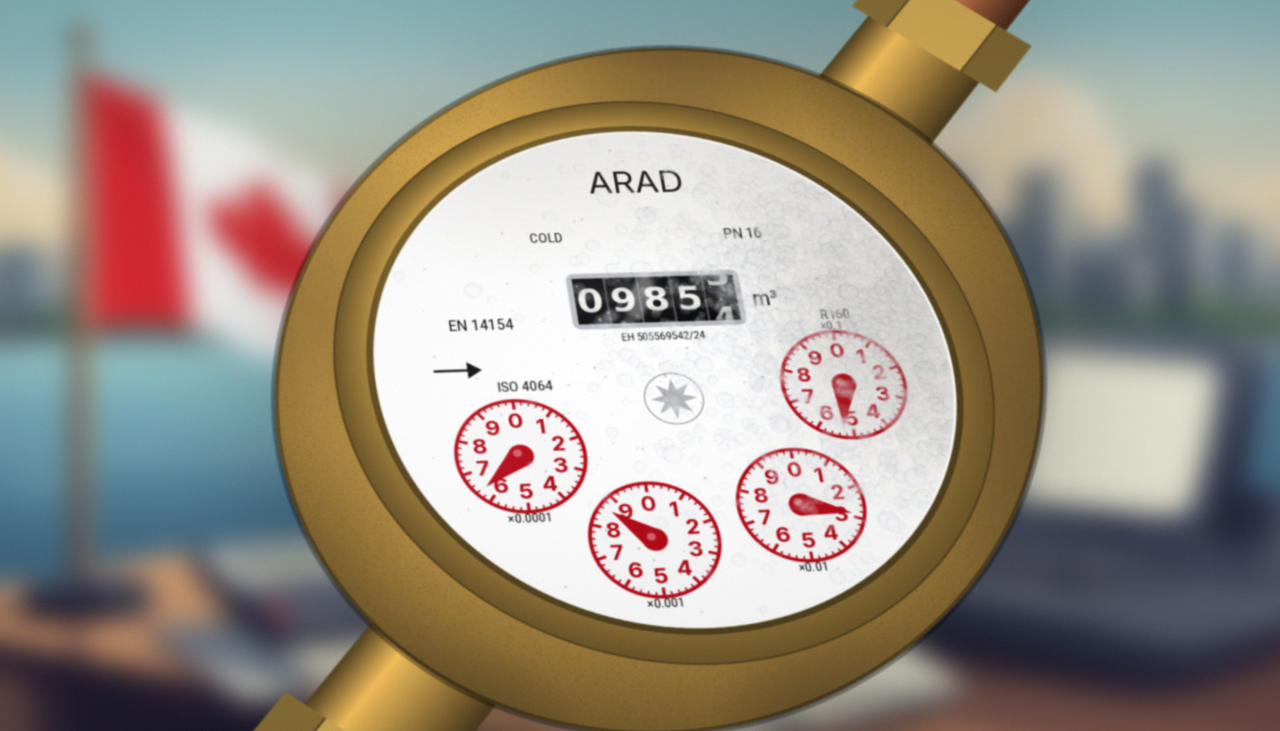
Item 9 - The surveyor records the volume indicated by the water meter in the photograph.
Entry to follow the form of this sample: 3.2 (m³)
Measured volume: 9853.5286 (m³)
